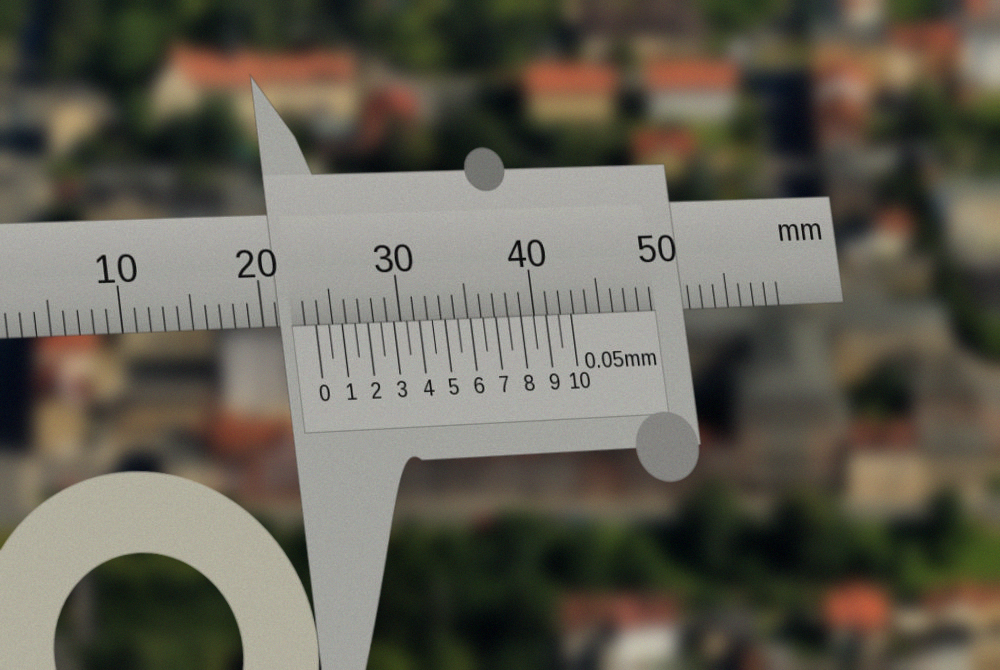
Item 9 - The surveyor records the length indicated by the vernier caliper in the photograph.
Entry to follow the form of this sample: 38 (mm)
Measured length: 23.8 (mm)
